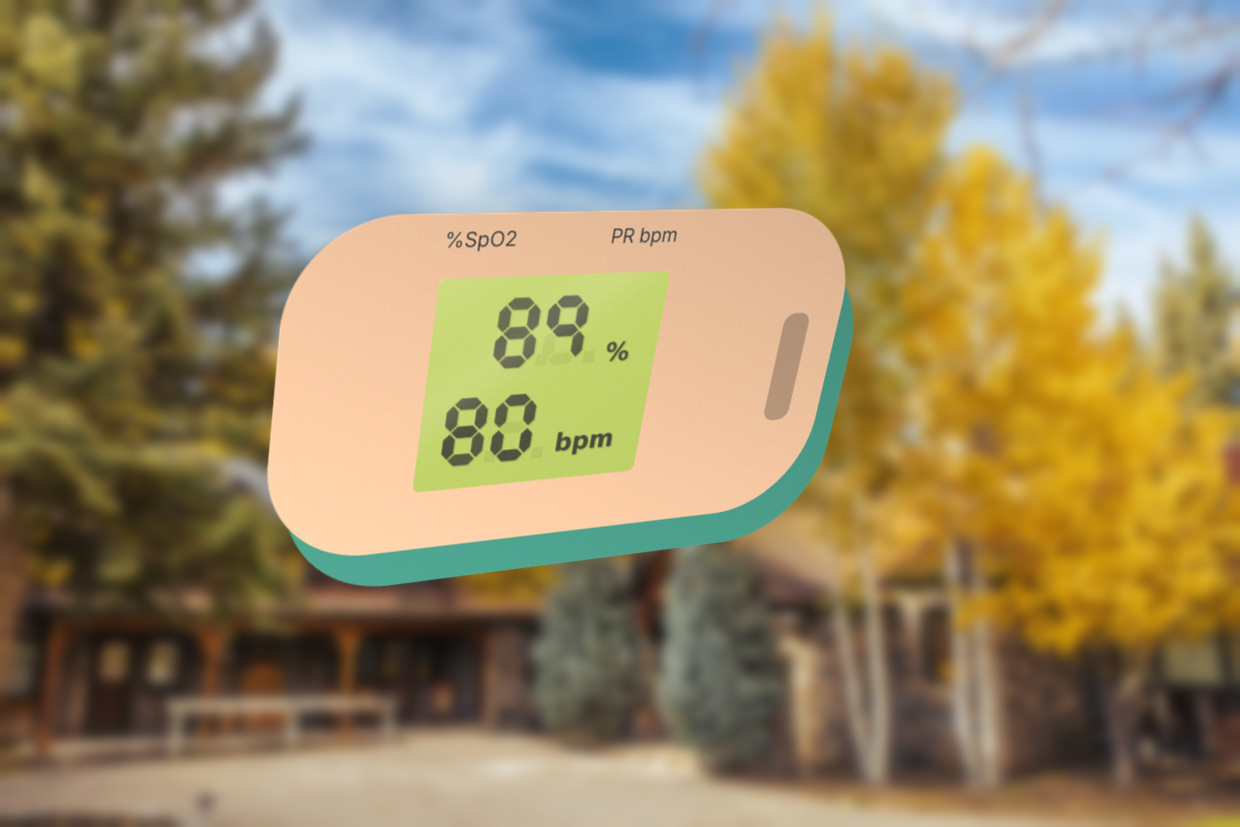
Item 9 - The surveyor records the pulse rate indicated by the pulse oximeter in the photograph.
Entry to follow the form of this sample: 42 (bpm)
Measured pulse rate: 80 (bpm)
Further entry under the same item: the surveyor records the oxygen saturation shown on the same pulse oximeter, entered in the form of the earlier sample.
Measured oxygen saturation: 89 (%)
